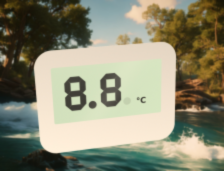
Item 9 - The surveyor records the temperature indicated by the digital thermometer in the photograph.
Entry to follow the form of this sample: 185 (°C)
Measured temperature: 8.8 (°C)
